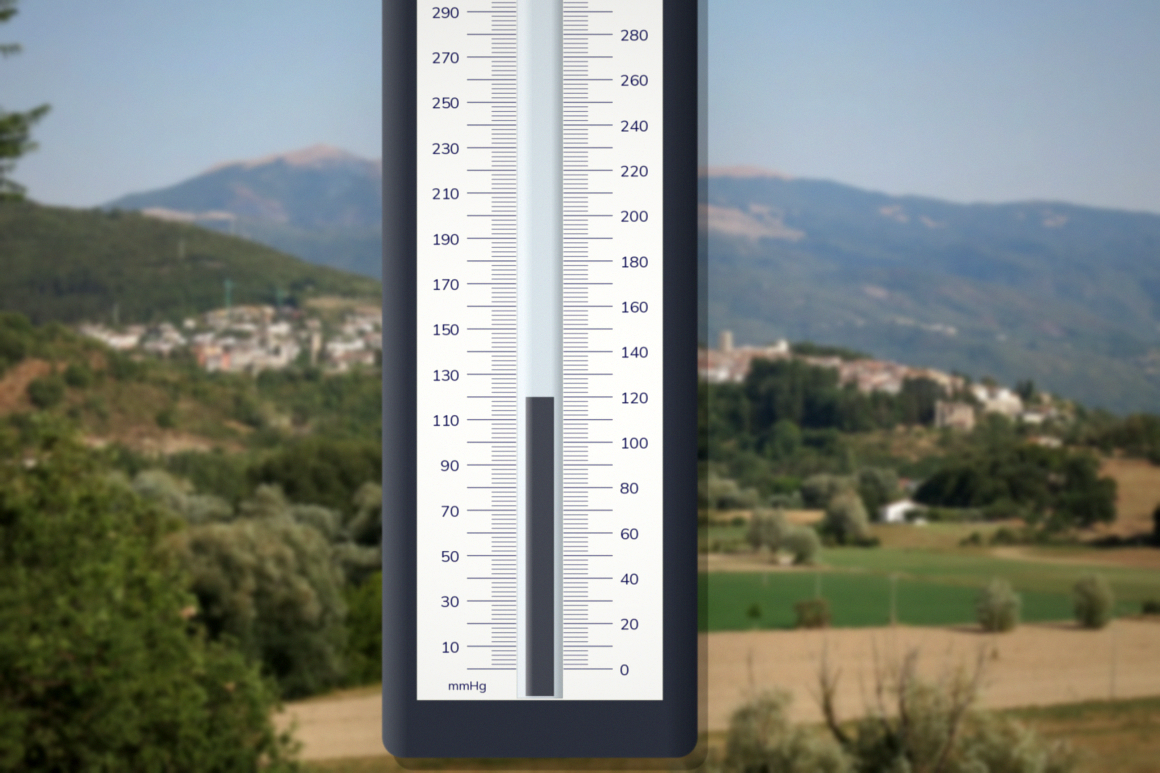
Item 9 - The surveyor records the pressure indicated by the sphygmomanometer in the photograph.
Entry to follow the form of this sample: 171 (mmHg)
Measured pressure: 120 (mmHg)
